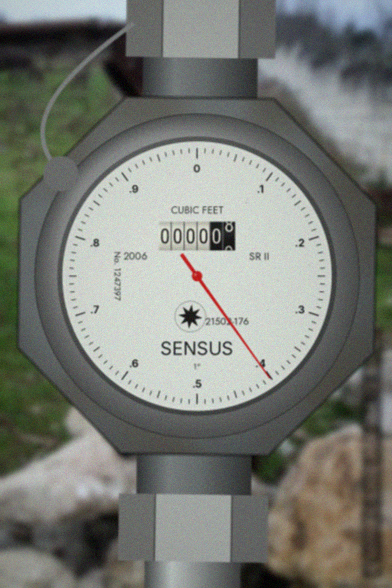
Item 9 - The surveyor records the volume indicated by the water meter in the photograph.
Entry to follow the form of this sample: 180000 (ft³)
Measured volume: 8.40 (ft³)
